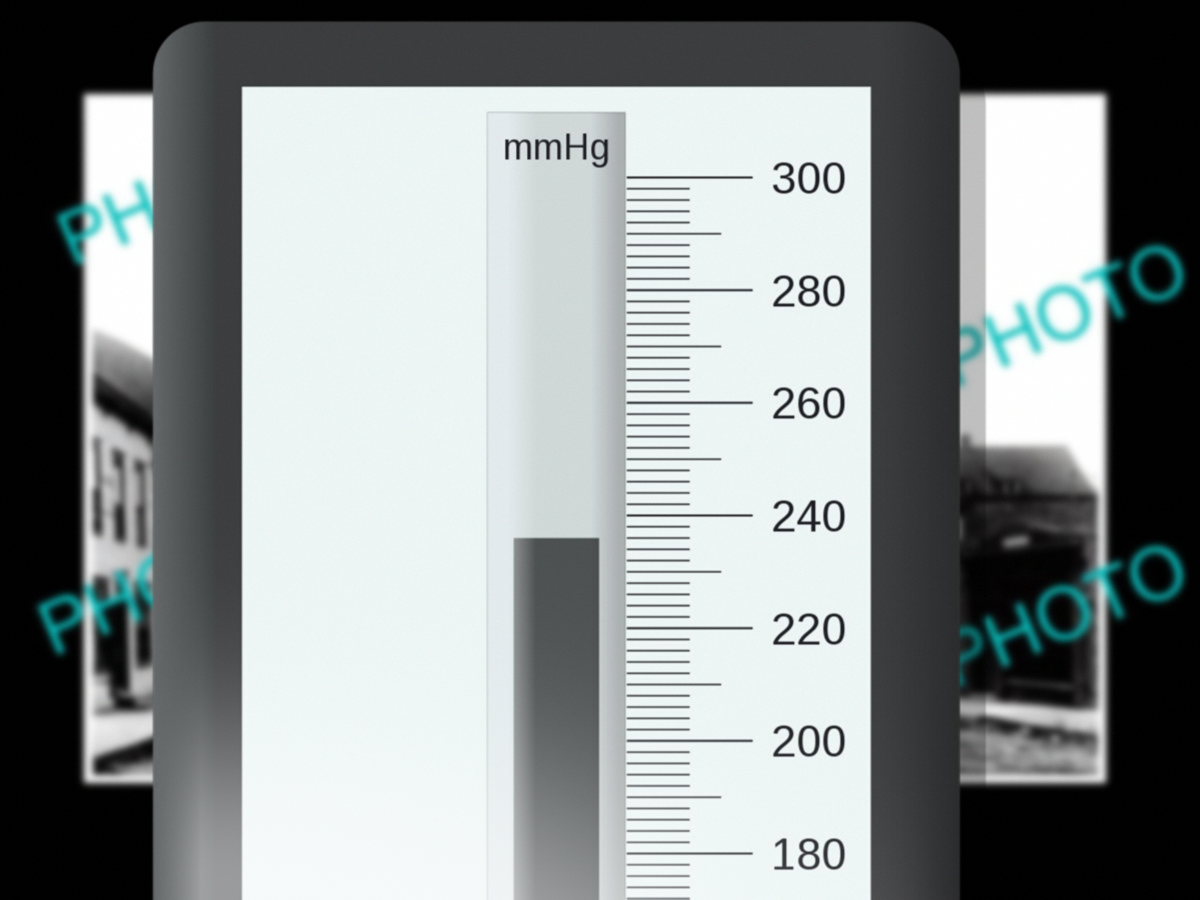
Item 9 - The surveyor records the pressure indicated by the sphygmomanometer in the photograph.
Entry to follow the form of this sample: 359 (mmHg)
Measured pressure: 236 (mmHg)
